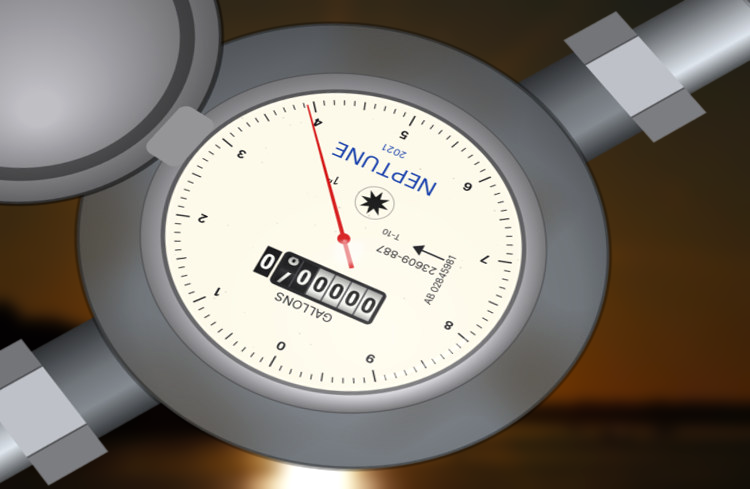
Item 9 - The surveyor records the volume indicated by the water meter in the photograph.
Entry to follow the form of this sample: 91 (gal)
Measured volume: 73.9 (gal)
